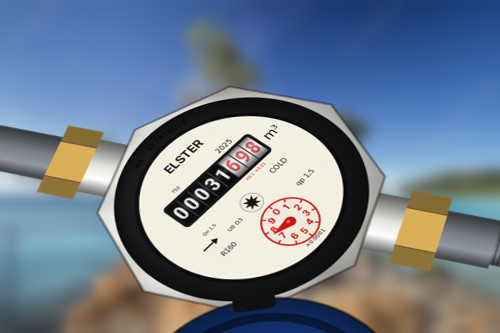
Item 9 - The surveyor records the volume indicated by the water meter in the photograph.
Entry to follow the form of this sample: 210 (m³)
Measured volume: 31.6987 (m³)
